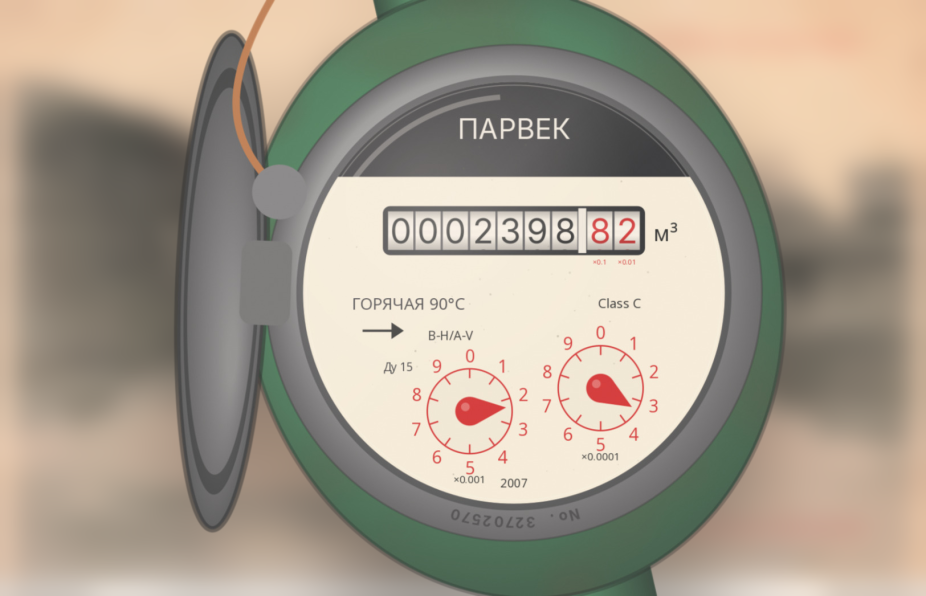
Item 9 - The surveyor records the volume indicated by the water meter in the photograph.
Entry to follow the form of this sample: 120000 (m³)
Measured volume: 2398.8223 (m³)
